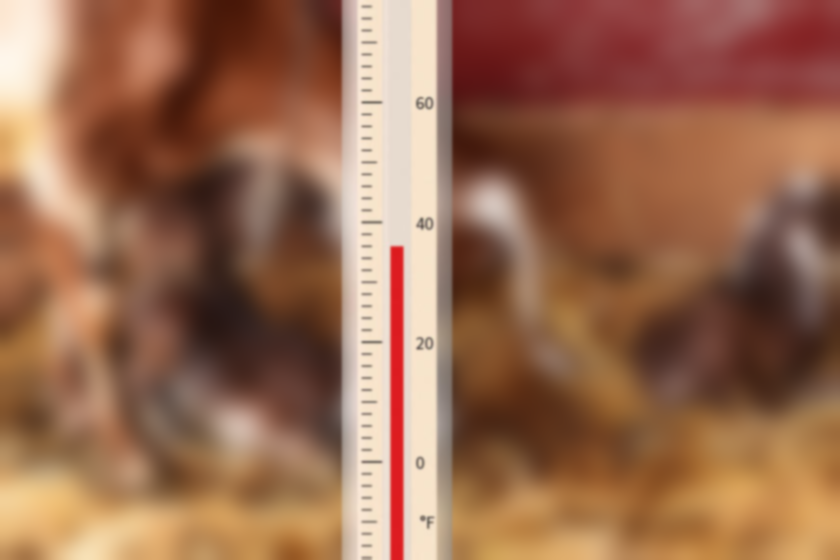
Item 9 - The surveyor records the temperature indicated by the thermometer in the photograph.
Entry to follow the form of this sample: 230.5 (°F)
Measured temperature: 36 (°F)
